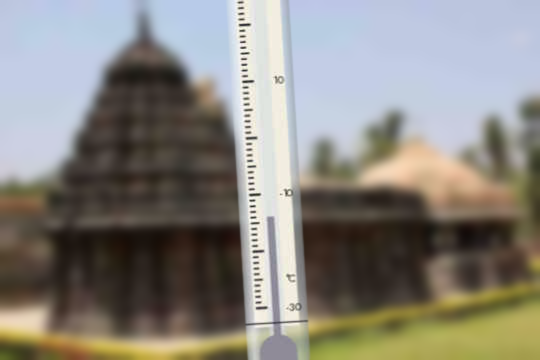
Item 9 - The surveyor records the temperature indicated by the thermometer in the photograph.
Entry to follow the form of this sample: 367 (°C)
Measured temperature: -14 (°C)
